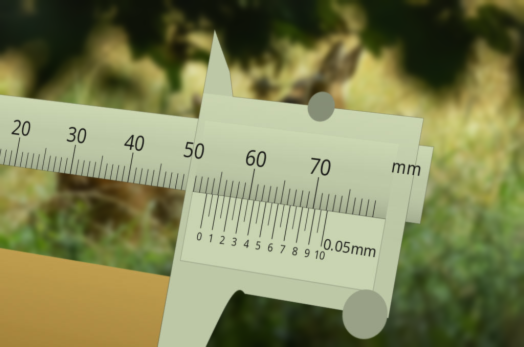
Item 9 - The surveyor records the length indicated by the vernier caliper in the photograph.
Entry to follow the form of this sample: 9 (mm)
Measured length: 53.2 (mm)
